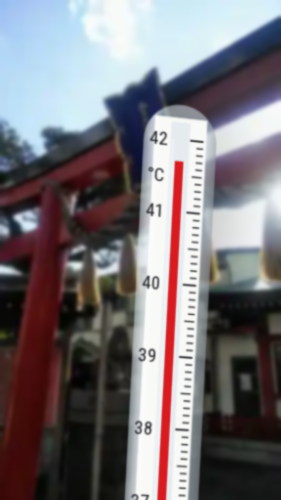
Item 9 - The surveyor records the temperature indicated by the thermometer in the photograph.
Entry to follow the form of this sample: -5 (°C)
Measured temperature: 41.7 (°C)
